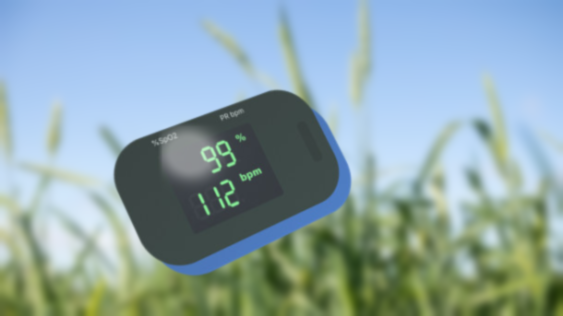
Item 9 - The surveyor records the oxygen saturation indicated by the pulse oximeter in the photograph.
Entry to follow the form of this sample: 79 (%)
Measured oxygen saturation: 99 (%)
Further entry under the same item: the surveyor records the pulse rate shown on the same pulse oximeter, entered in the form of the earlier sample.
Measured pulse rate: 112 (bpm)
